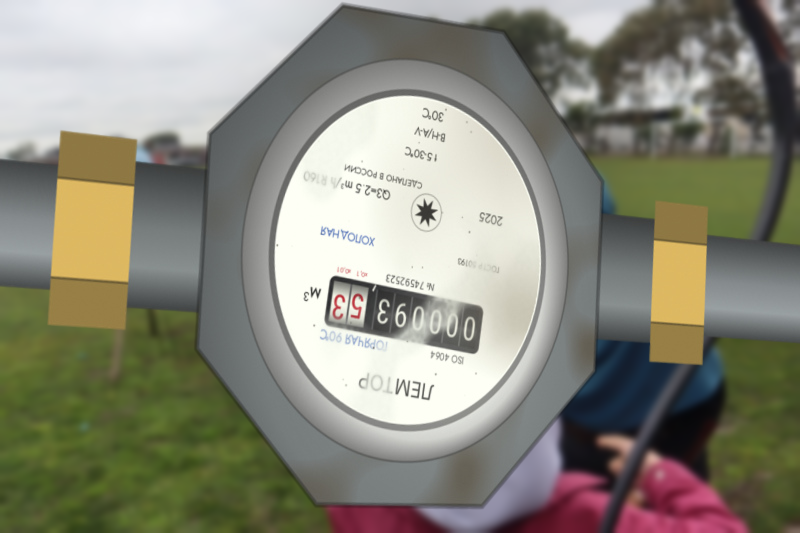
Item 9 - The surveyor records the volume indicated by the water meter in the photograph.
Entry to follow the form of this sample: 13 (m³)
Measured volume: 93.53 (m³)
